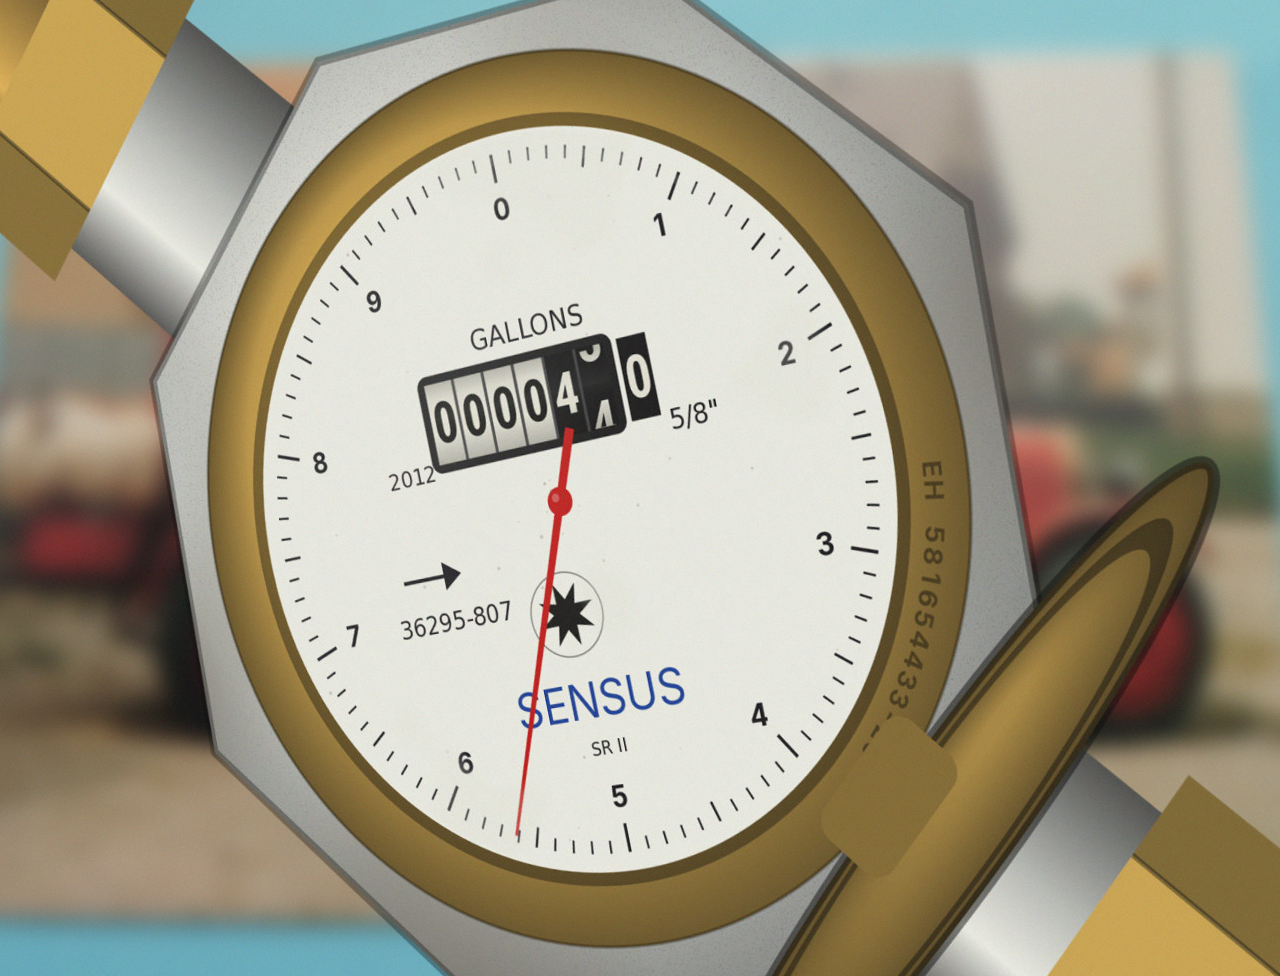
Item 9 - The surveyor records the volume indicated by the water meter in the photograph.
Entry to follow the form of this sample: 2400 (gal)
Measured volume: 435.6 (gal)
